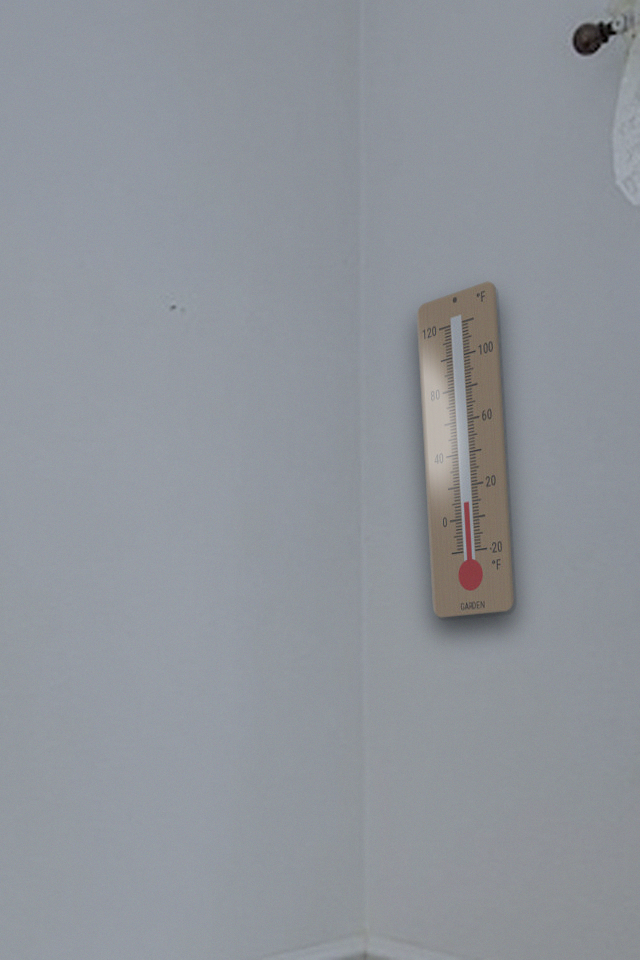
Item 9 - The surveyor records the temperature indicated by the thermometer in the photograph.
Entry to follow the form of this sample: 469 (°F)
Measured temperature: 10 (°F)
